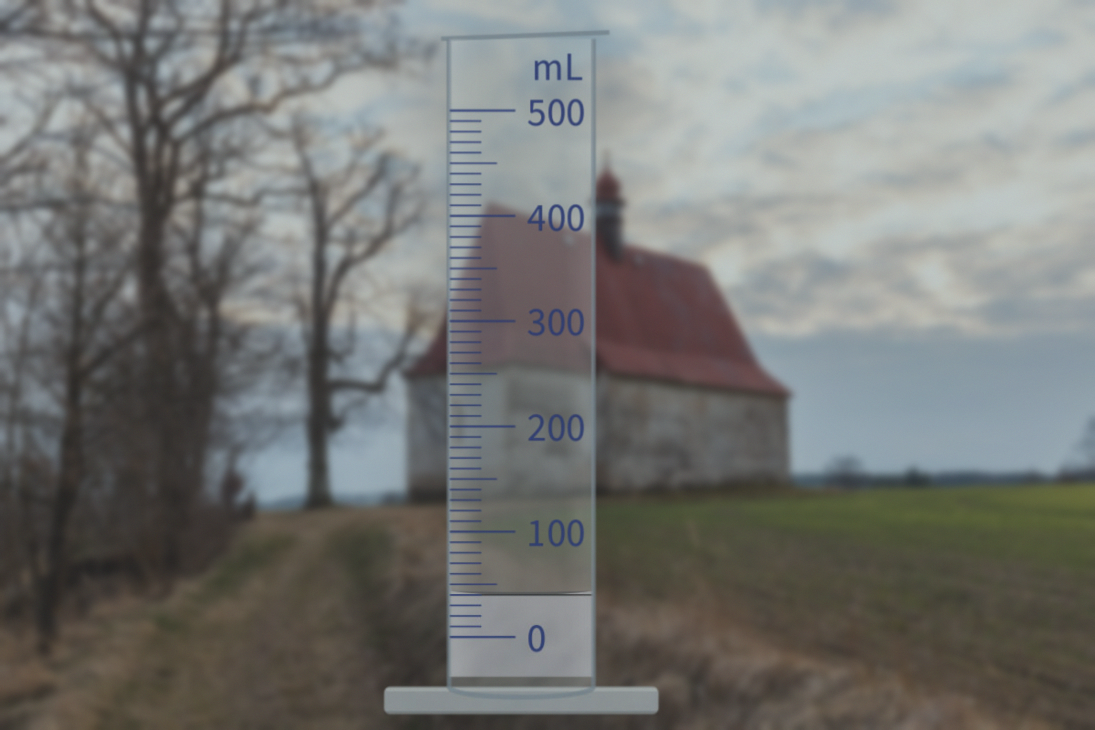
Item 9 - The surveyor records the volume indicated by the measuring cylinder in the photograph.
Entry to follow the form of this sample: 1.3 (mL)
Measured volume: 40 (mL)
